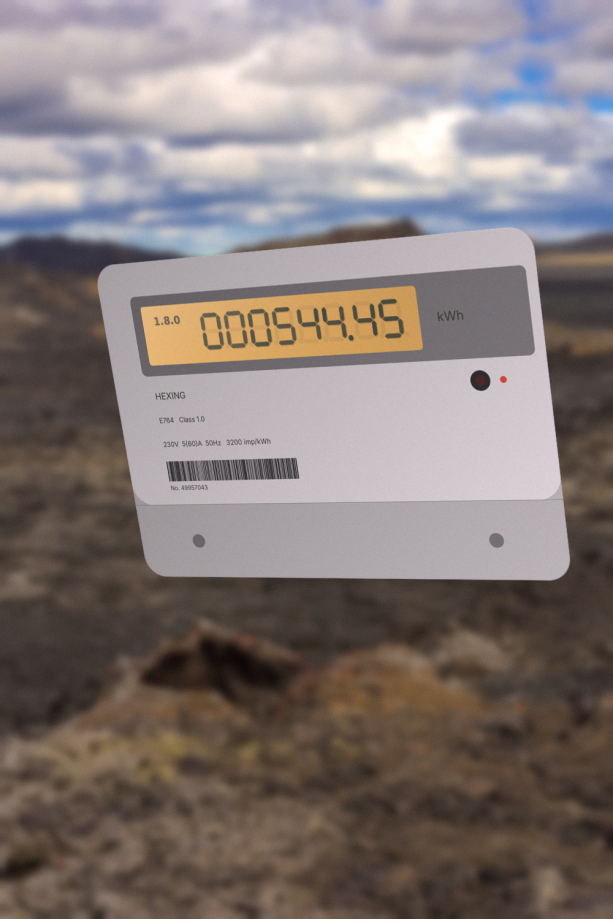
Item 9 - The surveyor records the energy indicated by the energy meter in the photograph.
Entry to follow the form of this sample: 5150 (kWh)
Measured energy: 544.45 (kWh)
